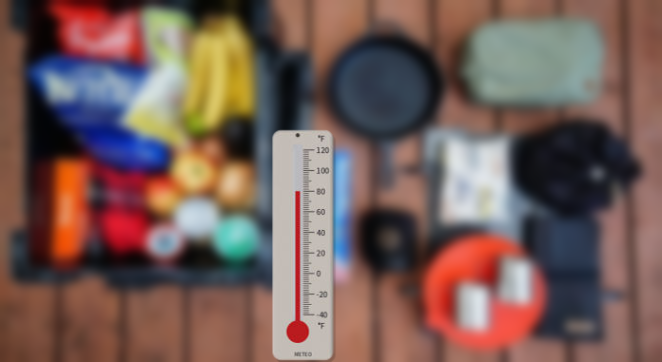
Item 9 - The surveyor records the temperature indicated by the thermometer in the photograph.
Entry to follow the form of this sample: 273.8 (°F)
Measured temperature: 80 (°F)
